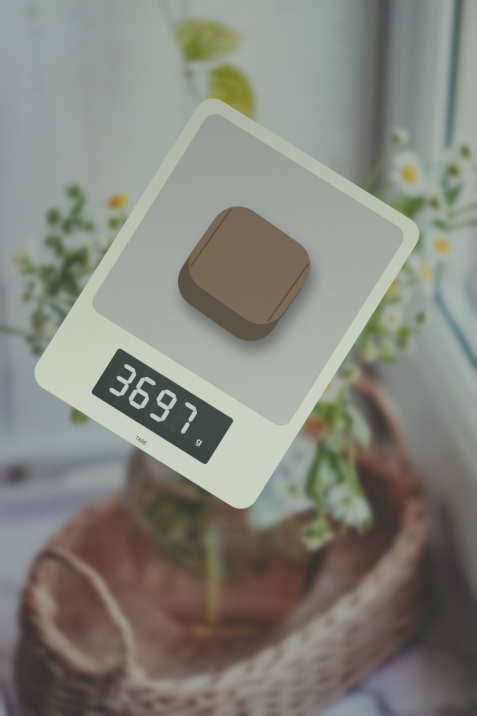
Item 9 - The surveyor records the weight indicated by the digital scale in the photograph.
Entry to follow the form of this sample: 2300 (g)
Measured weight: 3697 (g)
